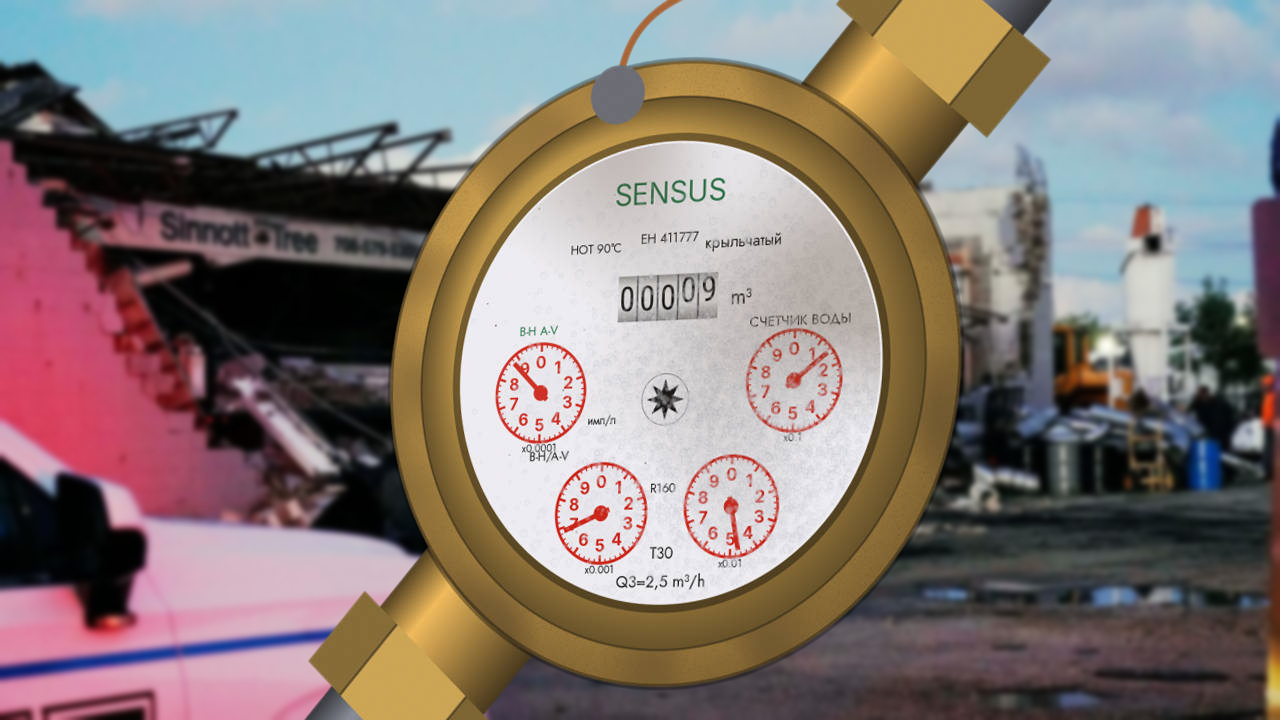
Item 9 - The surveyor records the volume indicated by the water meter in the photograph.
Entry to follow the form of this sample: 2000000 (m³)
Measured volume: 9.1468 (m³)
